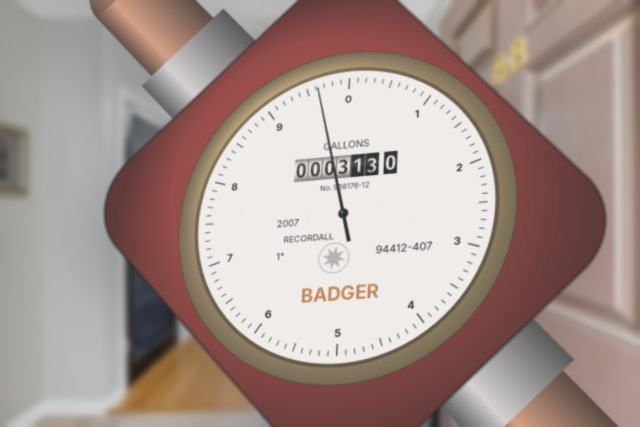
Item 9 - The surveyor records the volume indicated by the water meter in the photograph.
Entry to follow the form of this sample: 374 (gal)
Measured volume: 3129.6 (gal)
